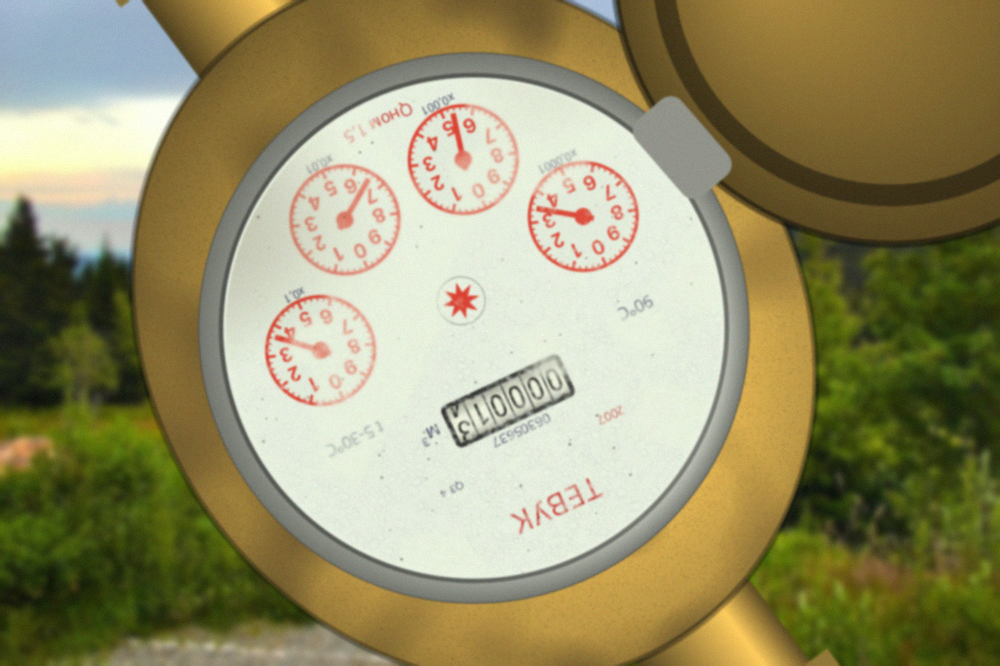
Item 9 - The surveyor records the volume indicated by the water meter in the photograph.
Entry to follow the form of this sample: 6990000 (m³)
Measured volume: 13.3653 (m³)
